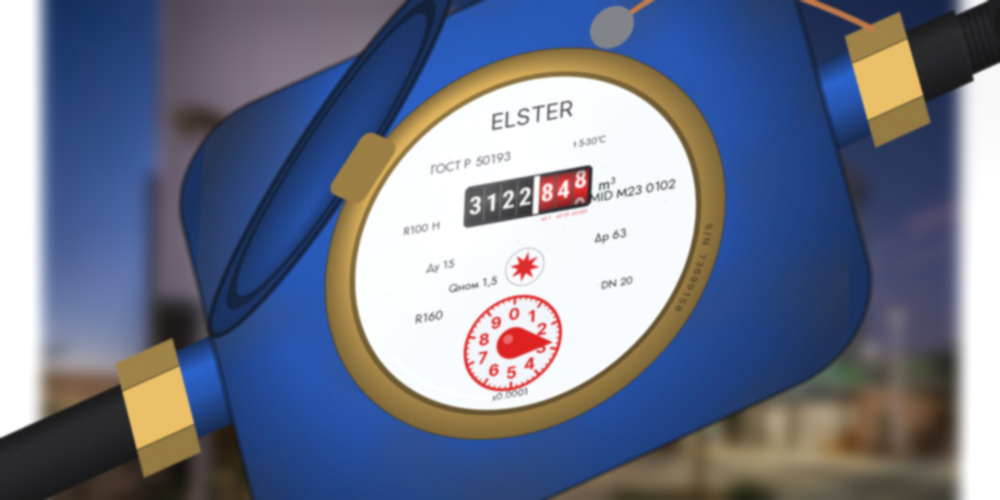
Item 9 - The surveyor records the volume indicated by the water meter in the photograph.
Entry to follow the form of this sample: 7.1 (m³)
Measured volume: 3122.8482 (m³)
